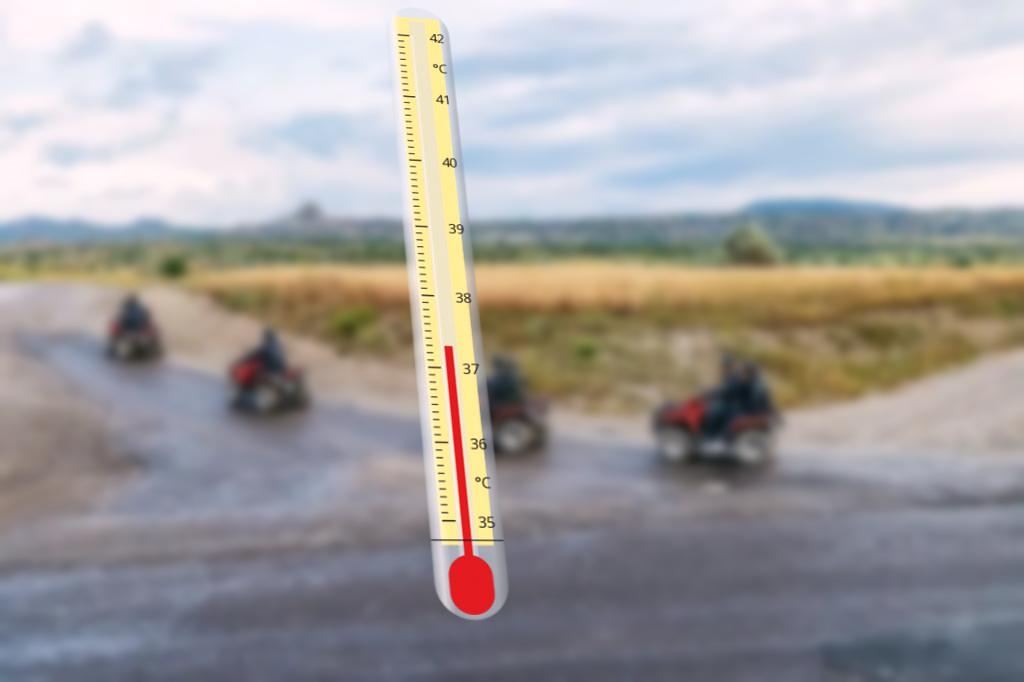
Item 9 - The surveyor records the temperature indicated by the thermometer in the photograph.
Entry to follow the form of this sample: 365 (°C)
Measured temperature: 37.3 (°C)
